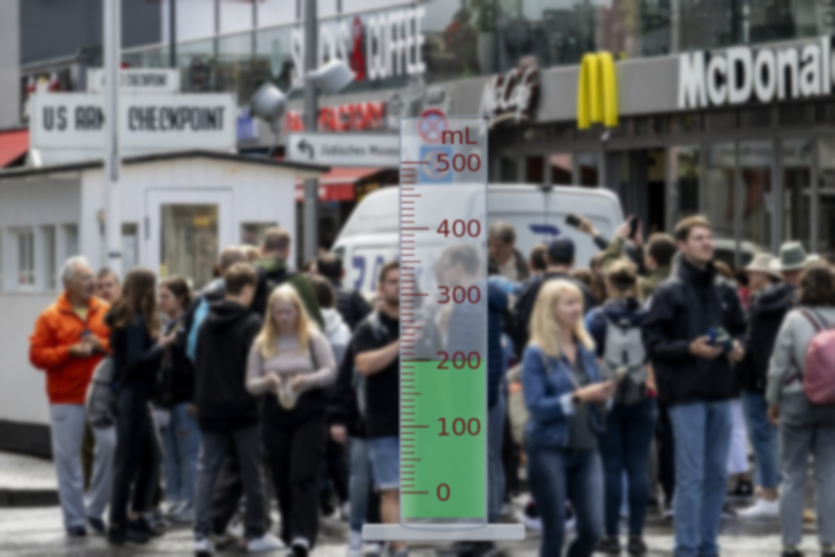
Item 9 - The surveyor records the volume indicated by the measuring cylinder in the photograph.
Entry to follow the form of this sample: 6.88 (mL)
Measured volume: 200 (mL)
